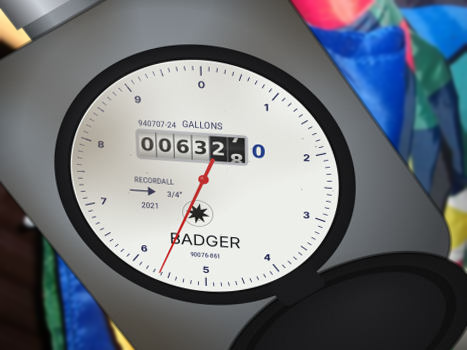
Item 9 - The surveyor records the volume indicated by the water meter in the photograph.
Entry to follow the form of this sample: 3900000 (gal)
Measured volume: 63275.6 (gal)
